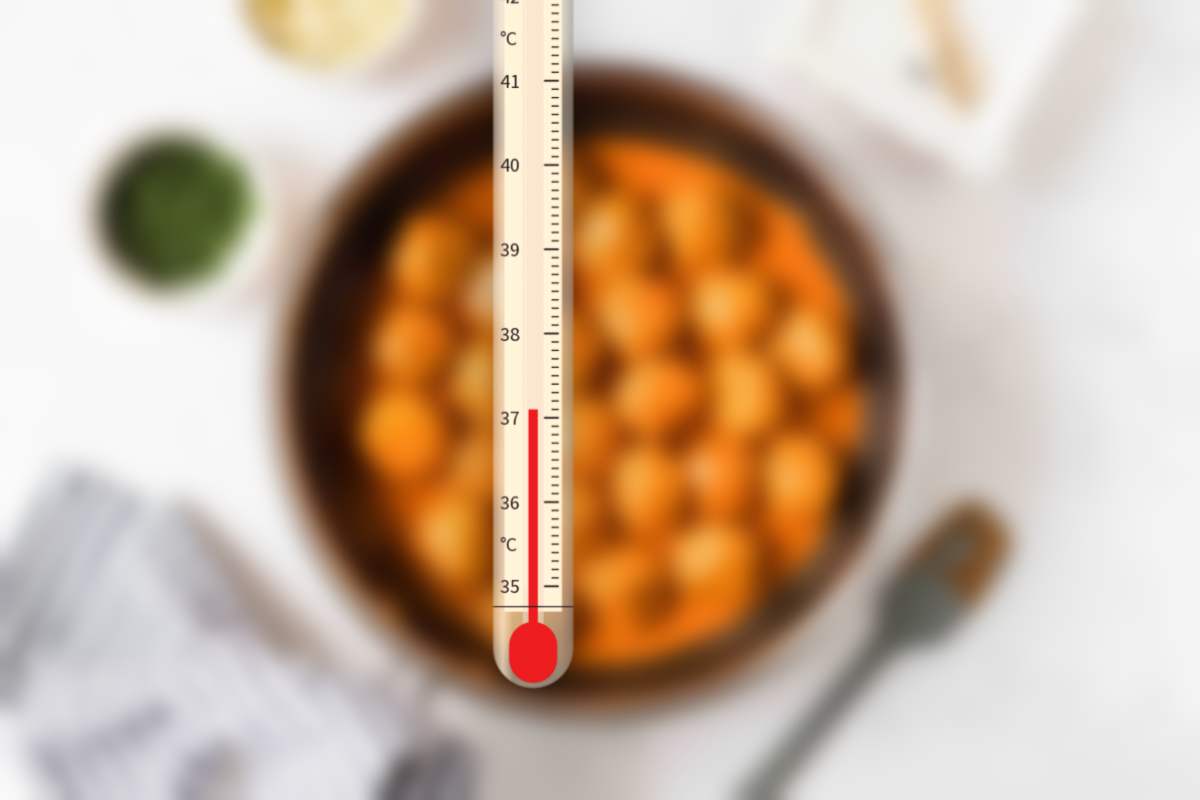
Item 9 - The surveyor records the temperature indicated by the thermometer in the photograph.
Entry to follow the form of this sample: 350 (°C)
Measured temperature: 37.1 (°C)
